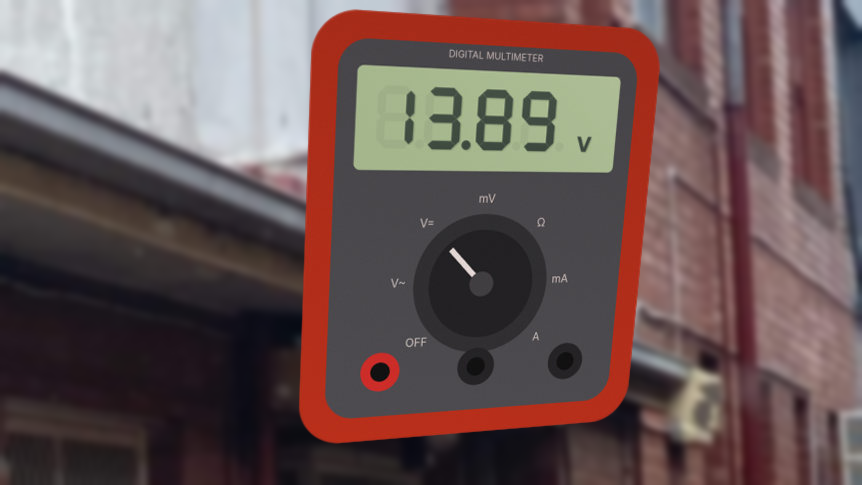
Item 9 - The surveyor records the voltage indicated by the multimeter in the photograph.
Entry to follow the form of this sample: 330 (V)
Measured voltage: 13.89 (V)
